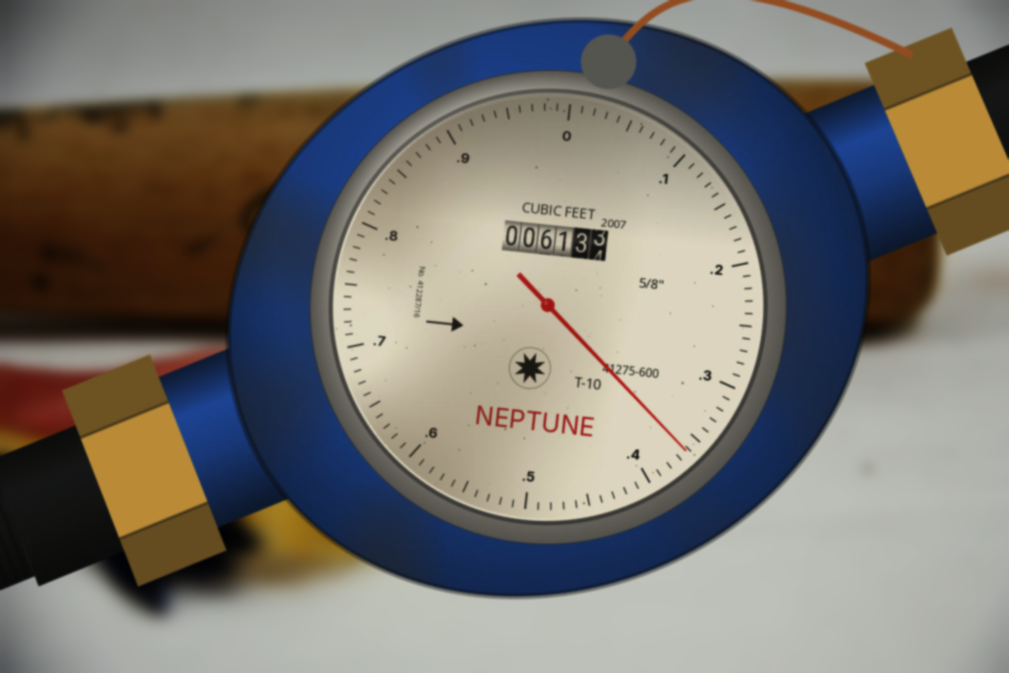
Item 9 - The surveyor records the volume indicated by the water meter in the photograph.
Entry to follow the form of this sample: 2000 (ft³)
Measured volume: 6133.36 (ft³)
